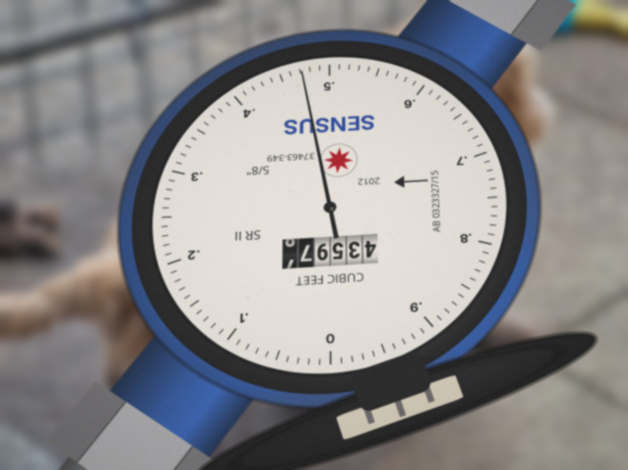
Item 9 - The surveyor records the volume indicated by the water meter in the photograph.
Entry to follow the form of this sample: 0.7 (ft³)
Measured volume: 435977.47 (ft³)
